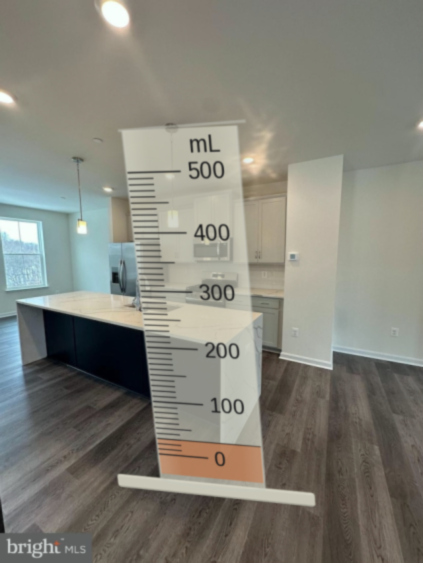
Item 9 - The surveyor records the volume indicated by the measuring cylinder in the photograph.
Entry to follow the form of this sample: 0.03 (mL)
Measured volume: 30 (mL)
